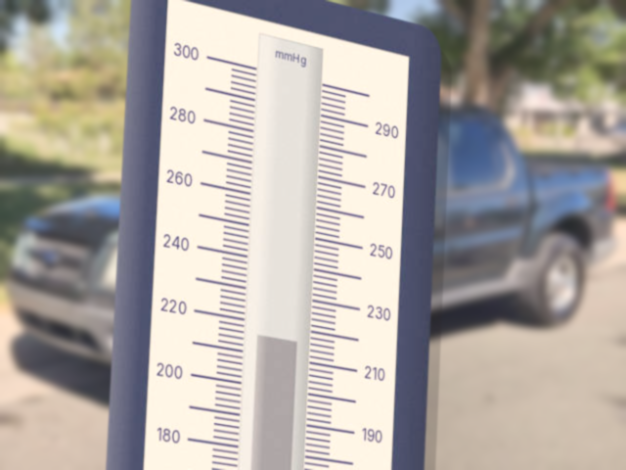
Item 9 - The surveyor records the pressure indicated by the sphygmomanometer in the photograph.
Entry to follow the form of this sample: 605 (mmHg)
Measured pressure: 216 (mmHg)
